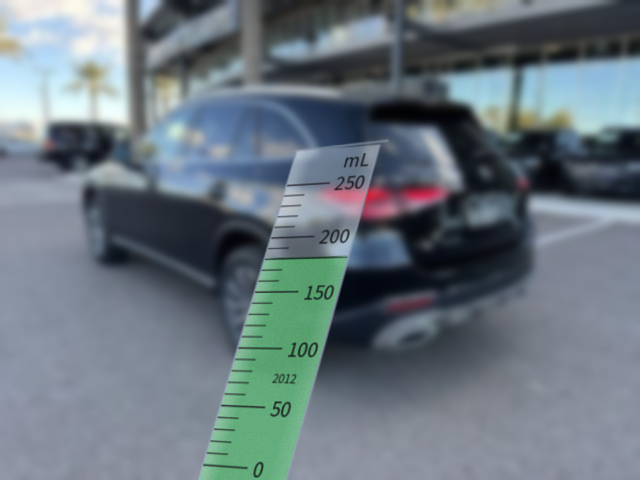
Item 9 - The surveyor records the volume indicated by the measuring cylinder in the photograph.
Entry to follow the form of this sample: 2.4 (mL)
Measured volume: 180 (mL)
